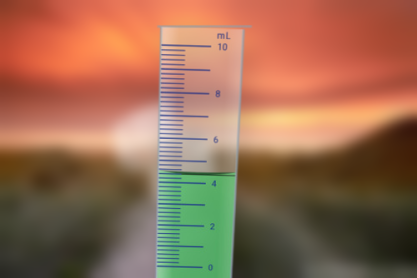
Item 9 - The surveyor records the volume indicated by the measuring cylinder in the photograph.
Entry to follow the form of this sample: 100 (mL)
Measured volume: 4.4 (mL)
